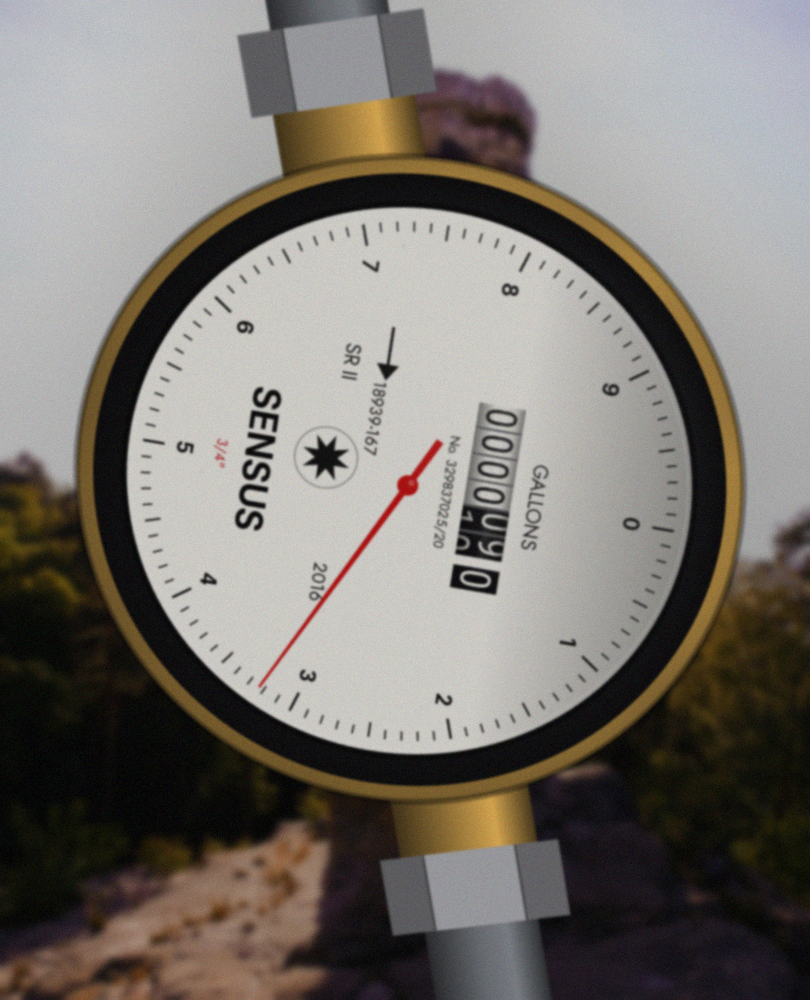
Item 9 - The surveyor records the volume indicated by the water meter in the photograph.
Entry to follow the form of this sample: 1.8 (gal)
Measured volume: 93.2 (gal)
